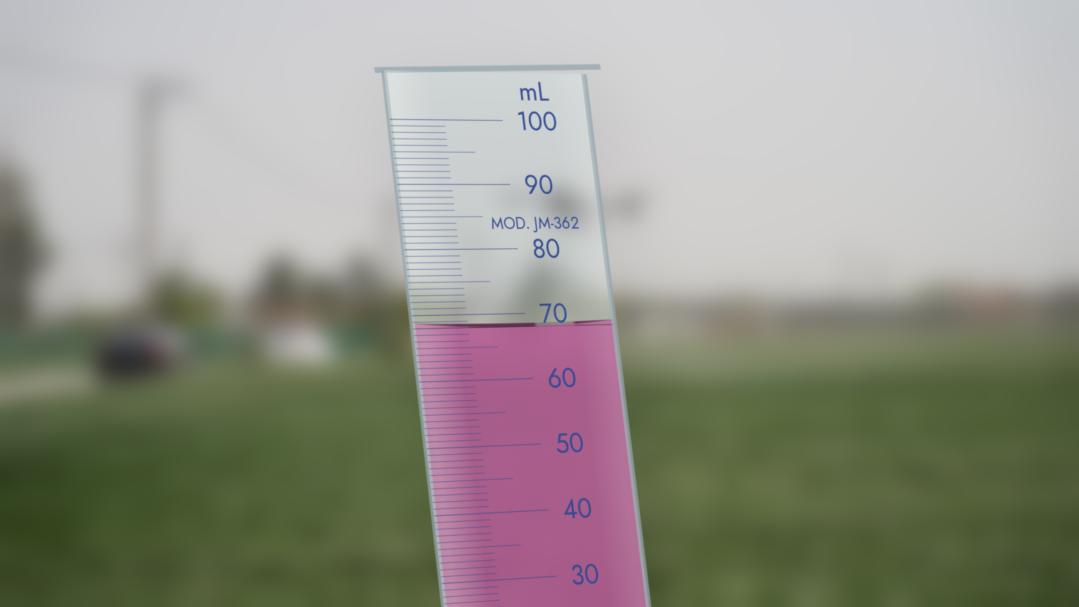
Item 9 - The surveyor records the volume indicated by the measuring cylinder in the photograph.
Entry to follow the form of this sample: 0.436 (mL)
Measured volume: 68 (mL)
